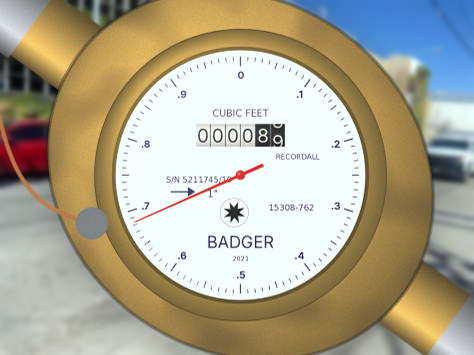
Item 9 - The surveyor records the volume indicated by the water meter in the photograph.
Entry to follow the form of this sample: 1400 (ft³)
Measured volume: 88.68 (ft³)
